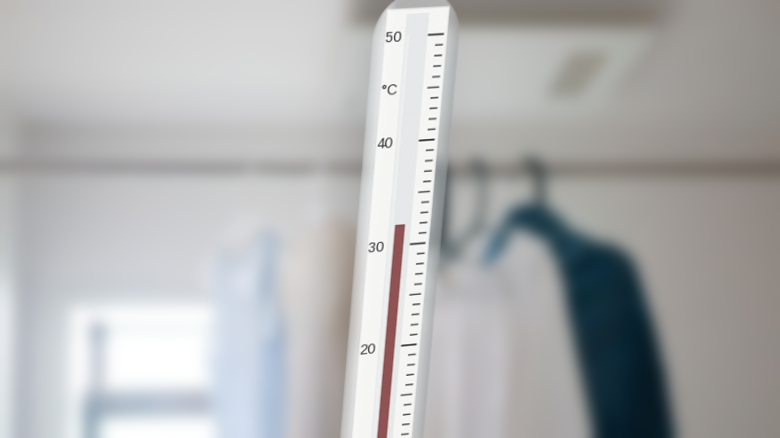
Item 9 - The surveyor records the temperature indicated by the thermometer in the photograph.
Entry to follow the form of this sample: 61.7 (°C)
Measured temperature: 32 (°C)
